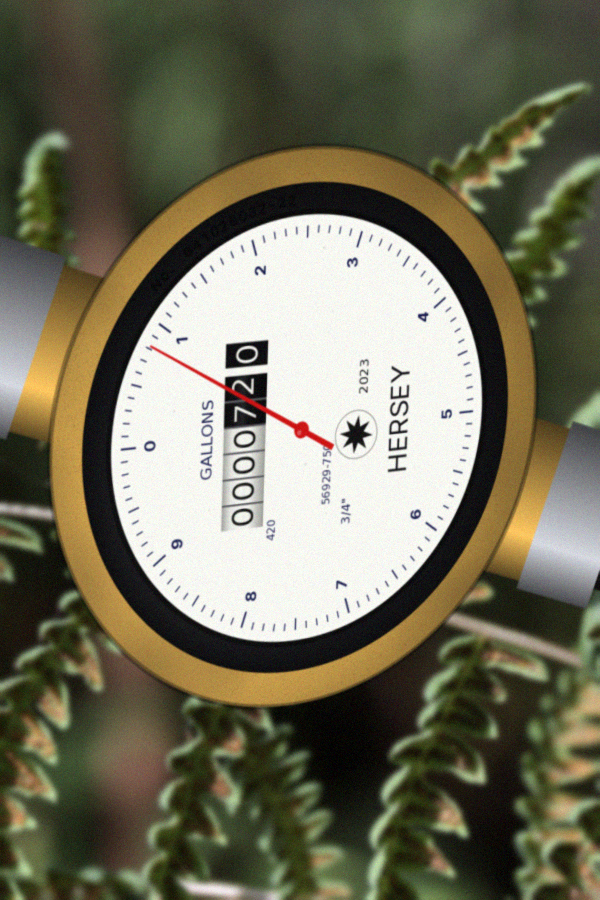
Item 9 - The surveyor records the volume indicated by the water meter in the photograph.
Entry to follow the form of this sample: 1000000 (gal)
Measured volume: 720.8 (gal)
